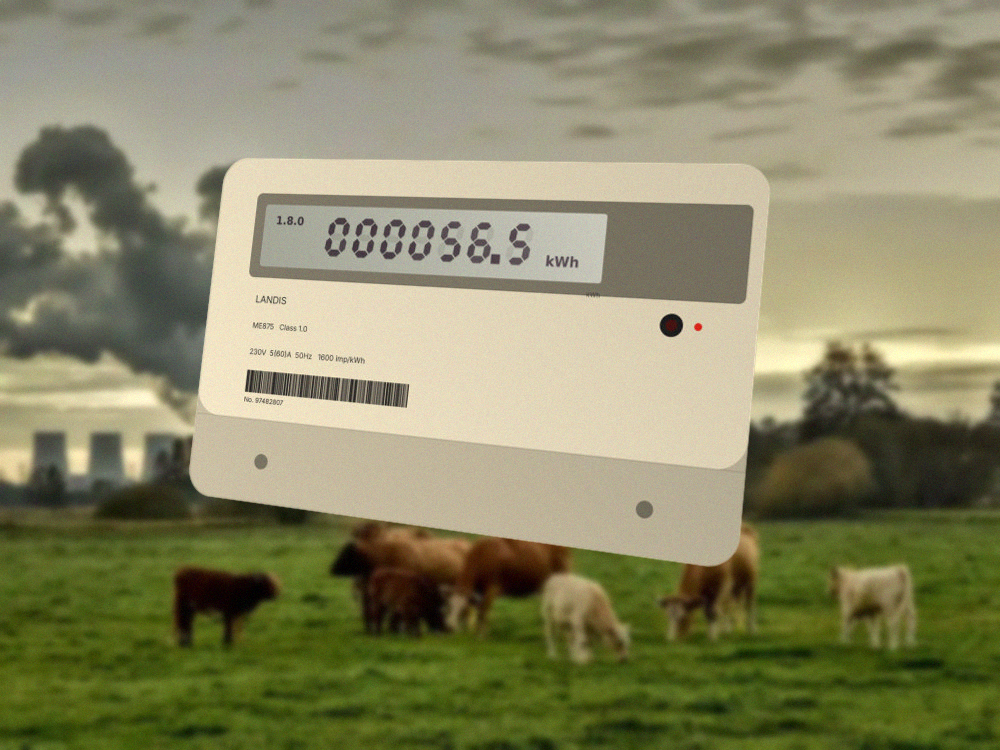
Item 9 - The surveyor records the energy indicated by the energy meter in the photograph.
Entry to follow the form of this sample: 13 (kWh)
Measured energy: 56.5 (kWh)
